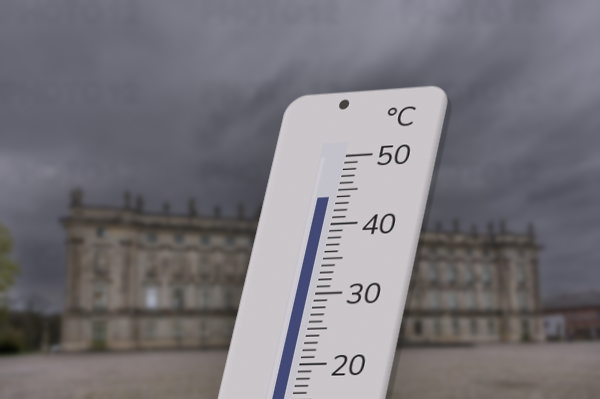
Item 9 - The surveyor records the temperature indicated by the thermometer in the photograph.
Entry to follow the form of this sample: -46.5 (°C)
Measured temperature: 44 (°C)
